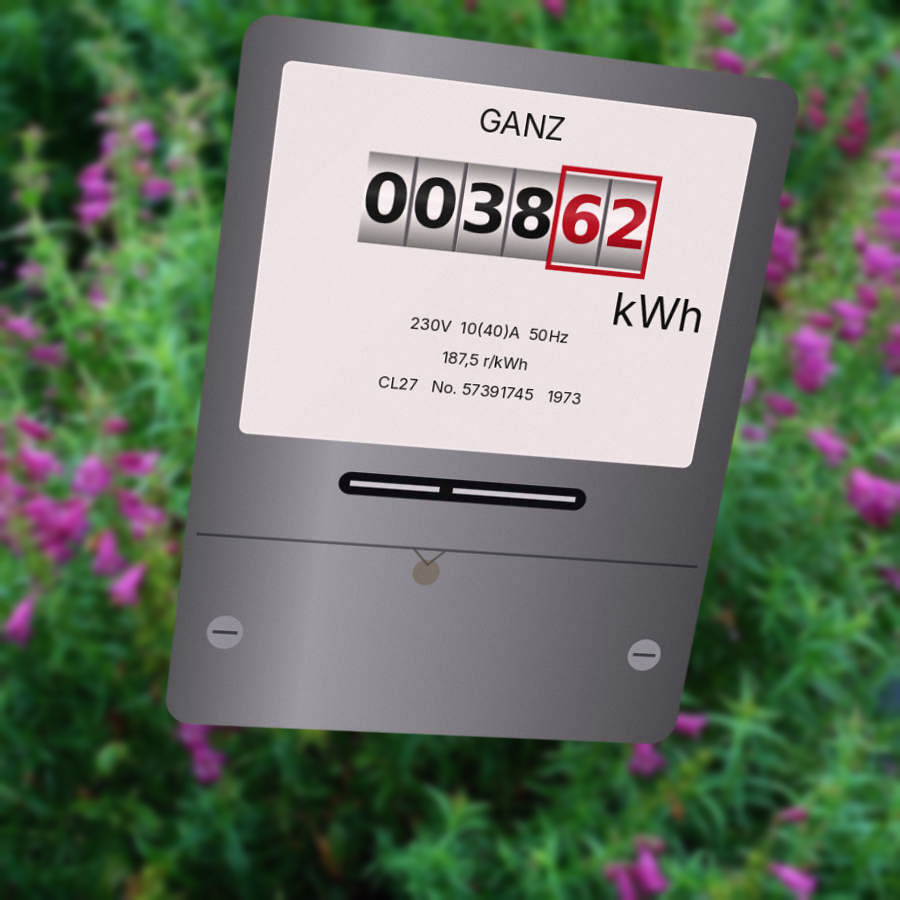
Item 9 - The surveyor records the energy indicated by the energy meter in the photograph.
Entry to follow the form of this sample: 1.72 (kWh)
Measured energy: 38.62 (kWh)
